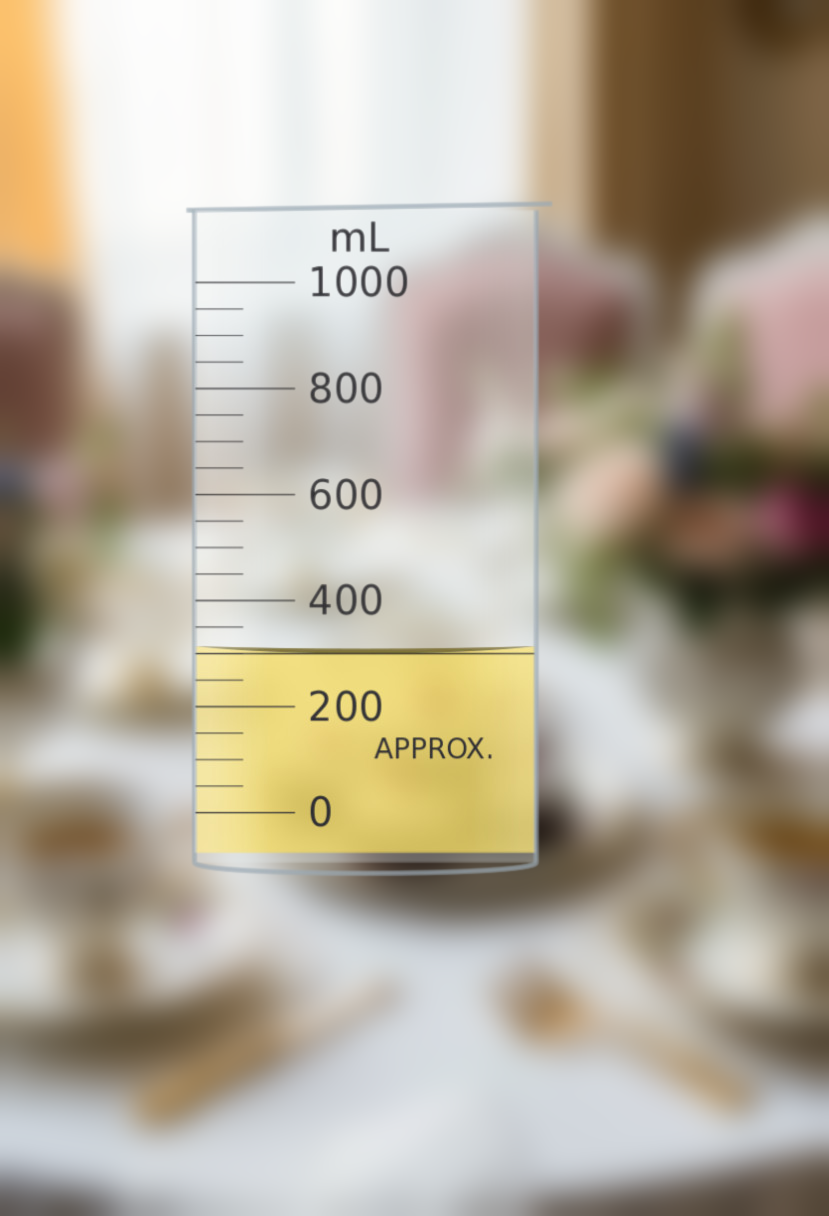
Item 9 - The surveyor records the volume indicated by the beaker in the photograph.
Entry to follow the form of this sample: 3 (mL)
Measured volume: 300 (mL)
